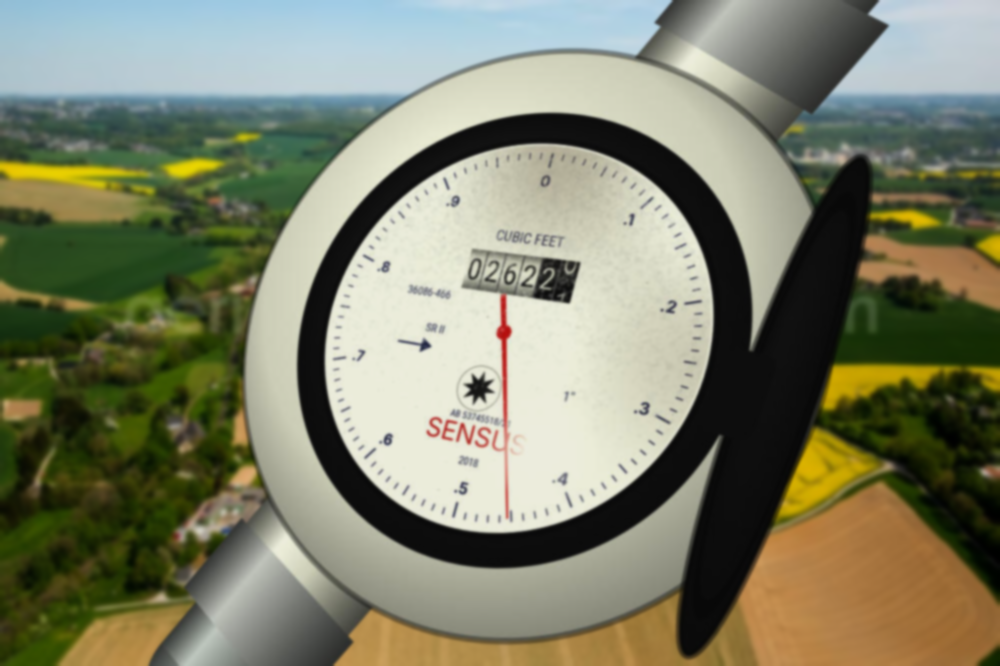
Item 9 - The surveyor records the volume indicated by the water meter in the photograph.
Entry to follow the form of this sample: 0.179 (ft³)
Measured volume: 26220.45 (ft³)
